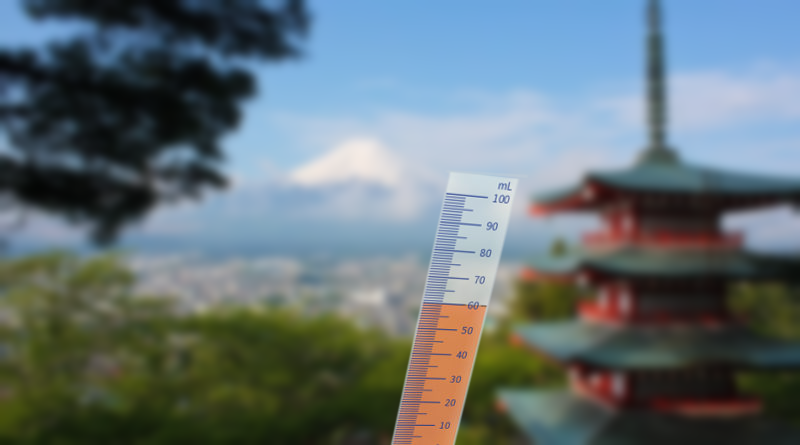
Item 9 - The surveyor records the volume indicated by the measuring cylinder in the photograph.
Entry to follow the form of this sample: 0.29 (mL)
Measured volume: 60 (mL)
